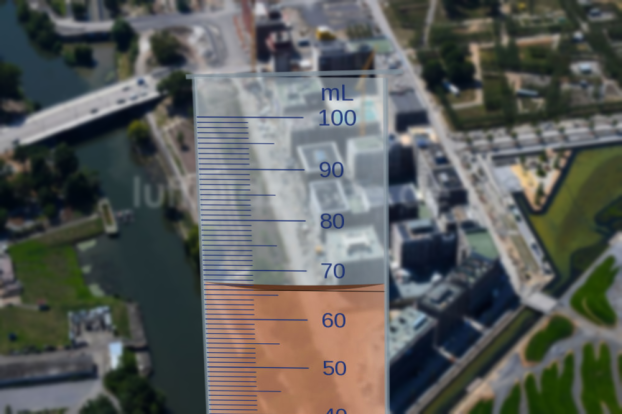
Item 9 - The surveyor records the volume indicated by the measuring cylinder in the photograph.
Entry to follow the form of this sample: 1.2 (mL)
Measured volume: 66 (mL)
